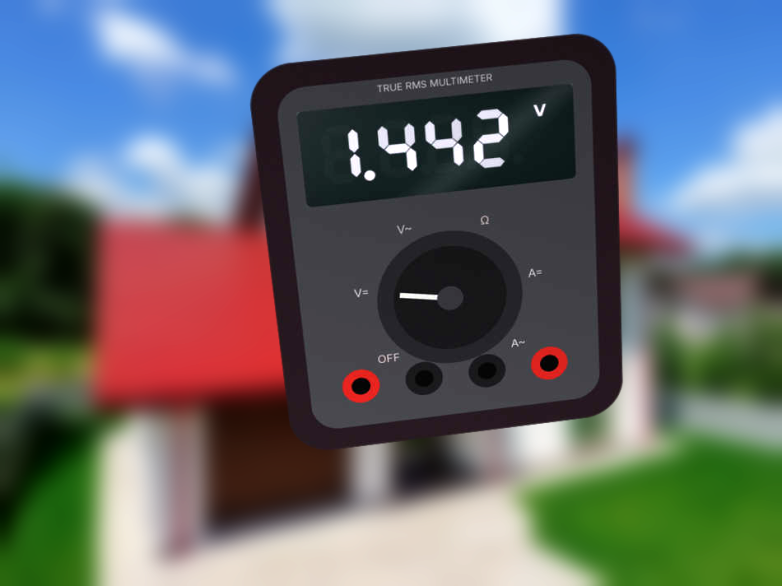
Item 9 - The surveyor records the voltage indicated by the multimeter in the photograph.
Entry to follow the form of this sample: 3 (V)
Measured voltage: 1.442 (V)
